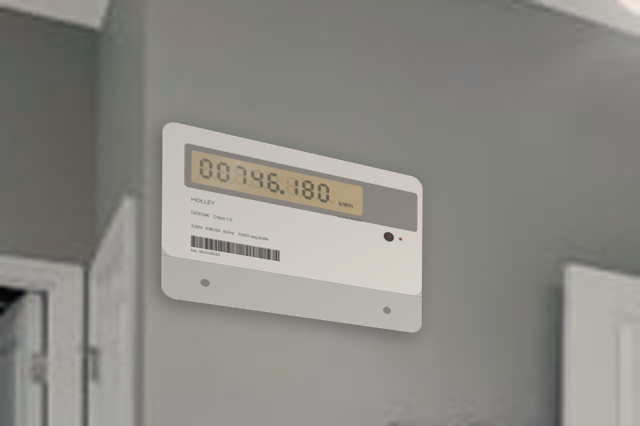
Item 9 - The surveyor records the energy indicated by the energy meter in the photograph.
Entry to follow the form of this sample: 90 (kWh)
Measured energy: 746.180 (kWh)
